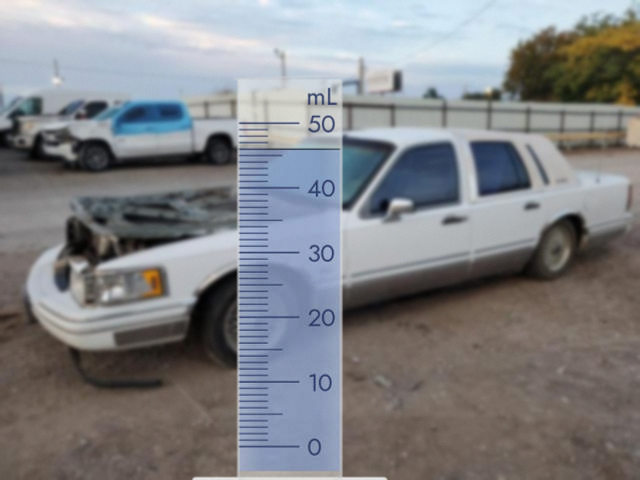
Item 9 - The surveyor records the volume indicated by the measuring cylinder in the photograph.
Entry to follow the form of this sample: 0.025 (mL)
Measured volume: 46 (mL)
